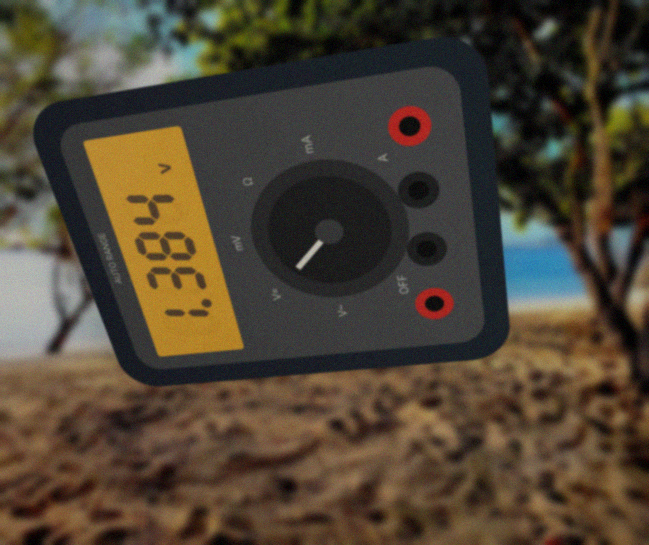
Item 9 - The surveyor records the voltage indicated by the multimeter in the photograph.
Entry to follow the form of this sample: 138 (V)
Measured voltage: 1.384 (V)
